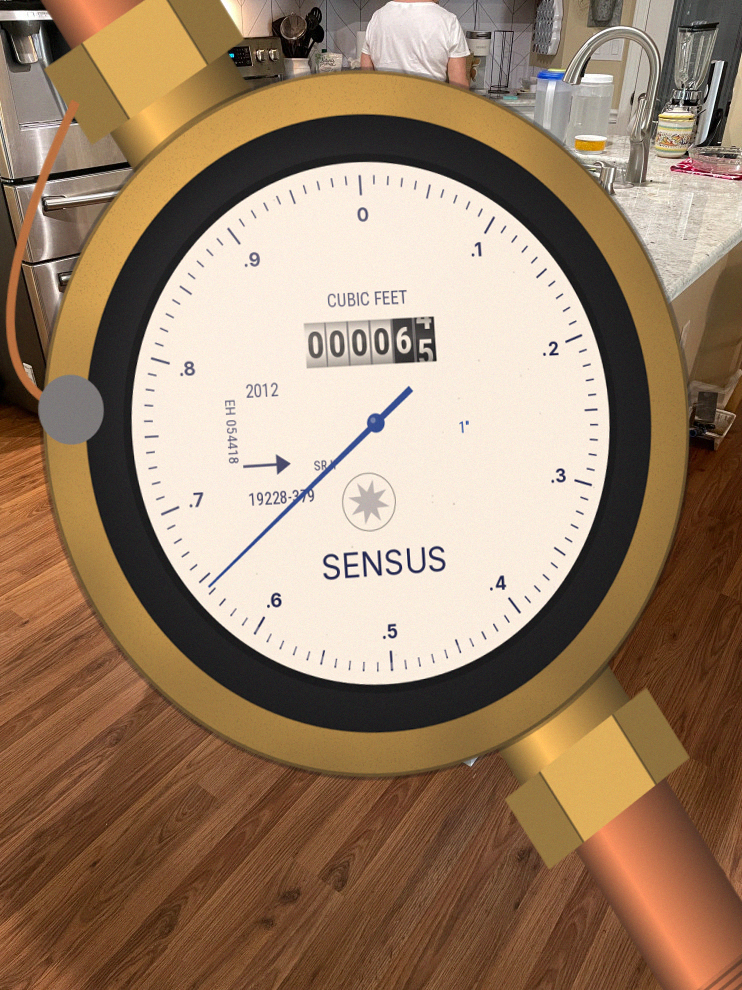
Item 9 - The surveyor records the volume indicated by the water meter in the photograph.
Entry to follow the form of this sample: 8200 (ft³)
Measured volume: 64.64 (ft³)
